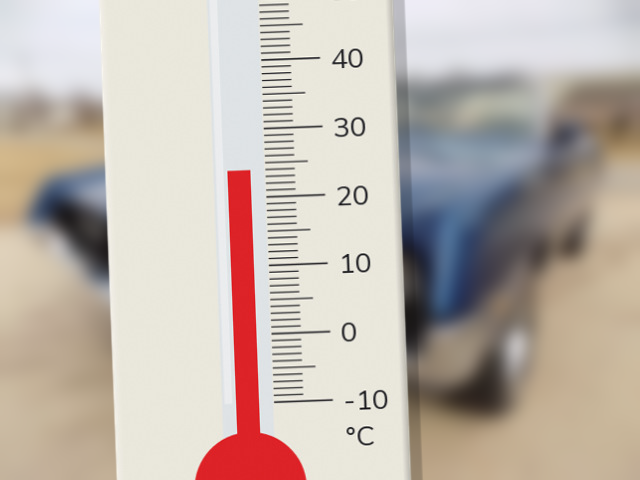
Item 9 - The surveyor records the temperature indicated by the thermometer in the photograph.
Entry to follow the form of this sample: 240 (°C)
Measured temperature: 24 (°C)
